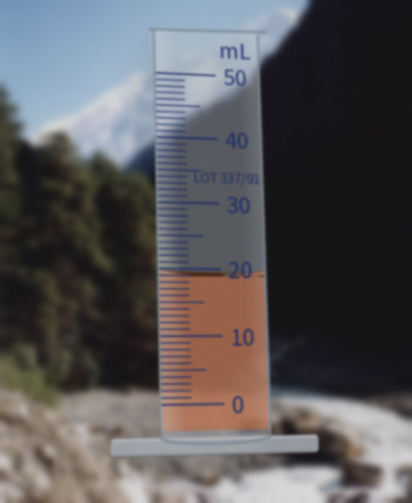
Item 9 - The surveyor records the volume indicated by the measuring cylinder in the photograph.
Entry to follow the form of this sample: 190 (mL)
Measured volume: 19 (mL)
